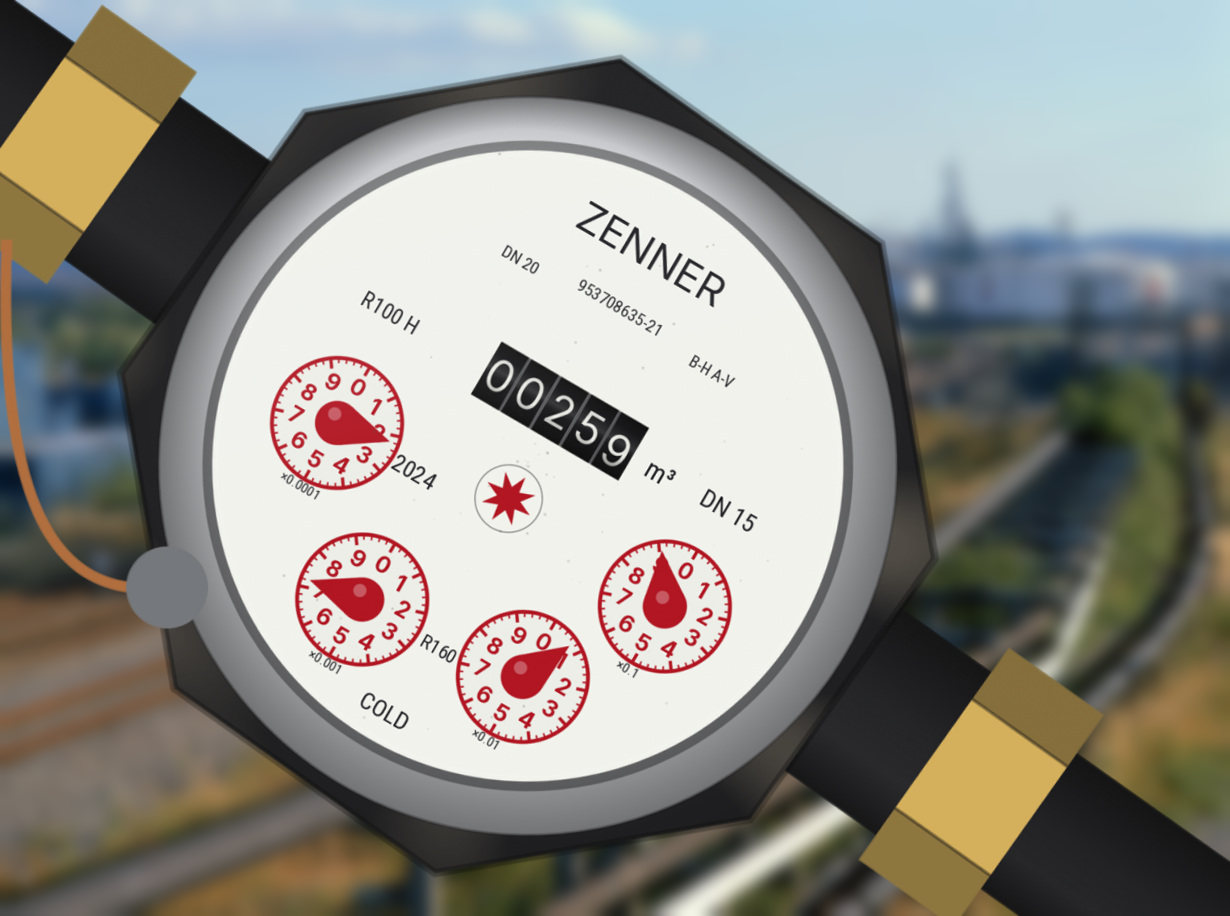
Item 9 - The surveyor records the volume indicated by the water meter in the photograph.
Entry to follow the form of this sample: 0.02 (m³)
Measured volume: 258.9072 (m³)
